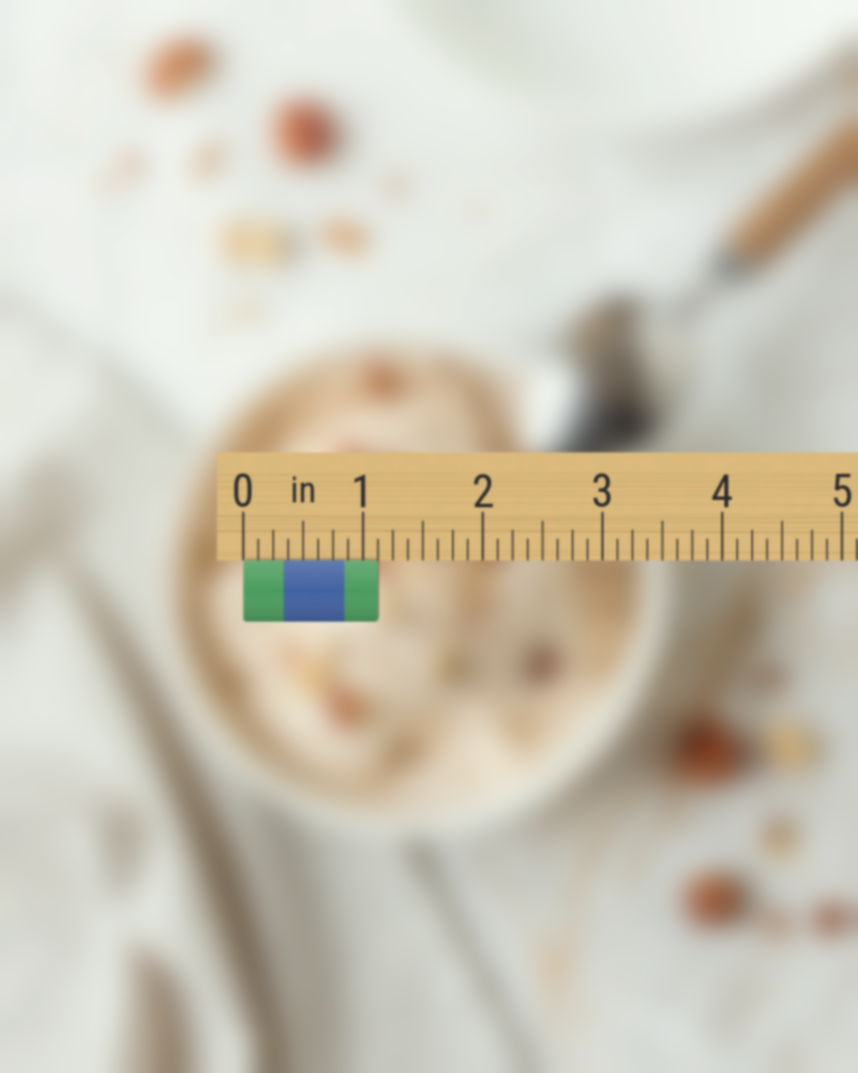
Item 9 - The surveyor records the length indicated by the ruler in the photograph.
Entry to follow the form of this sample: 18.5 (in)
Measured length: 1.125 (in)
